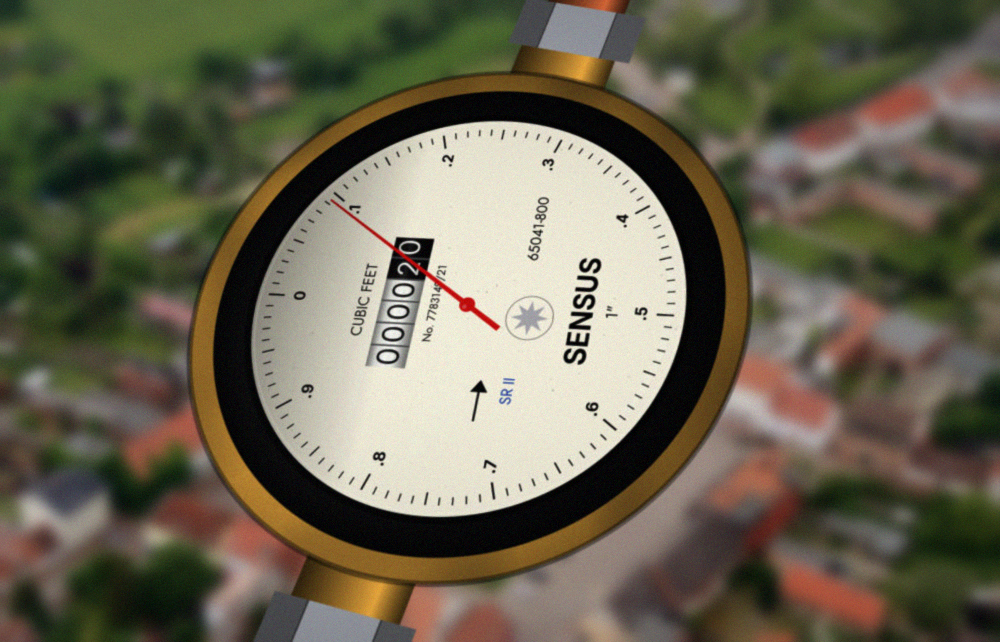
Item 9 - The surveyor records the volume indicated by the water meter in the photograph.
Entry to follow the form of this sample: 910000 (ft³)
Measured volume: 20.09 (ft³)
